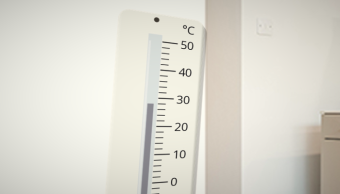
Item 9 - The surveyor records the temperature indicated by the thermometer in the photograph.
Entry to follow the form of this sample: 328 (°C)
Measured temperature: 28 (°C)
